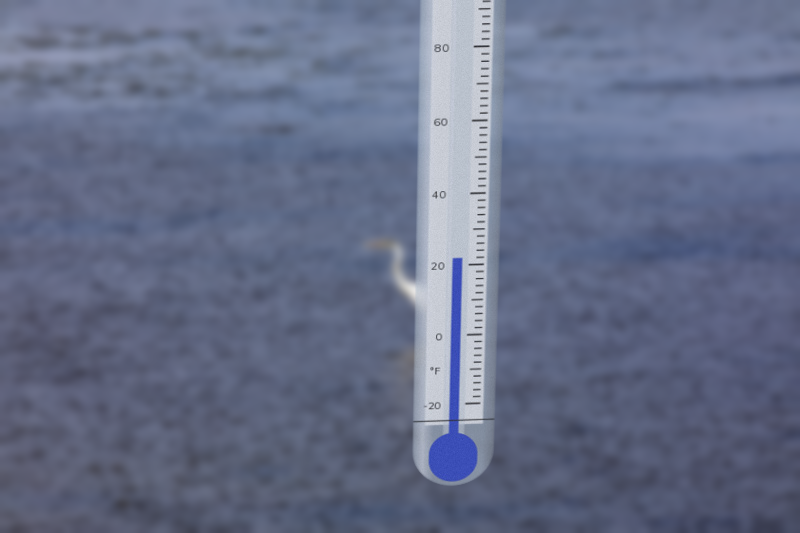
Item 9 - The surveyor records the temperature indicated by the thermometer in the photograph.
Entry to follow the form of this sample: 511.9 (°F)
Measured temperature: 22 (°F)
